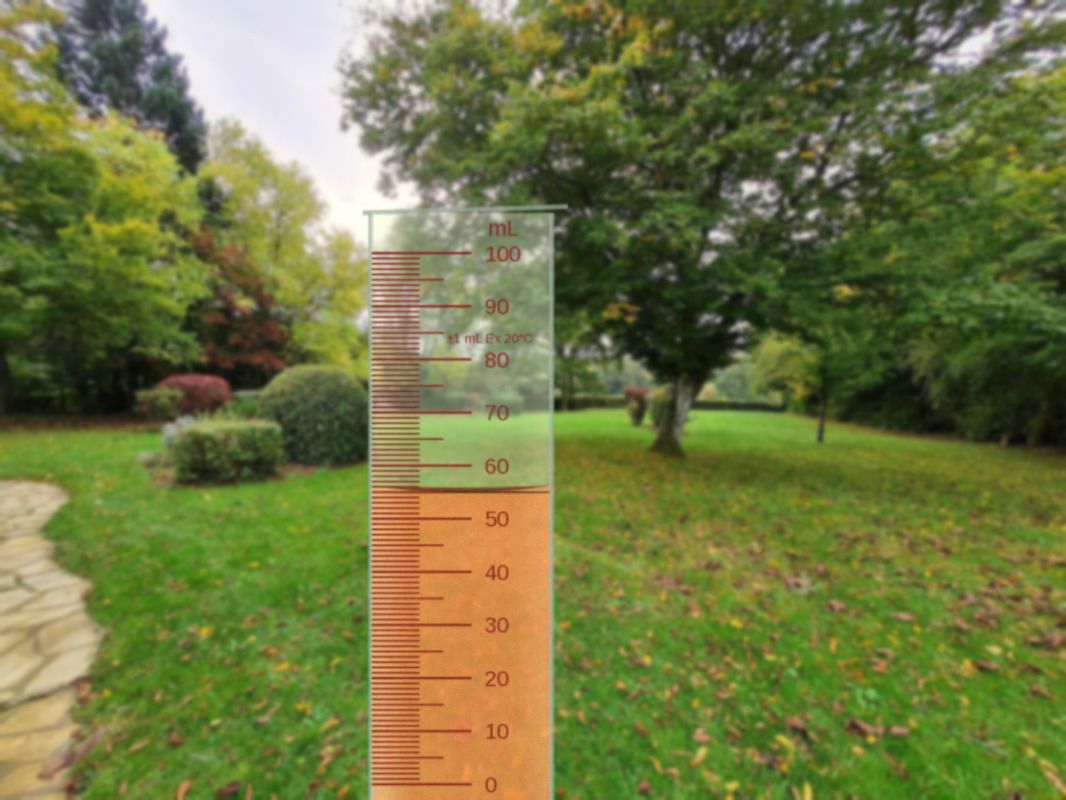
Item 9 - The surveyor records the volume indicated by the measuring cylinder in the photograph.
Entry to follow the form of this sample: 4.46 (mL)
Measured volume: 55 (mL)
